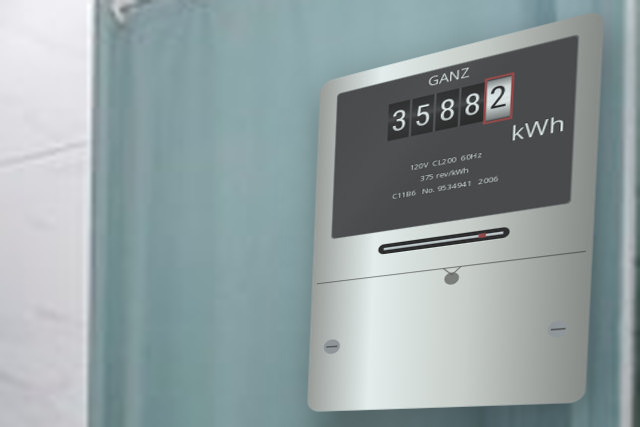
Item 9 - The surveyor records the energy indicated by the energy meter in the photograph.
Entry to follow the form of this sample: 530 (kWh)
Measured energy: 3588.2 (kWh)
